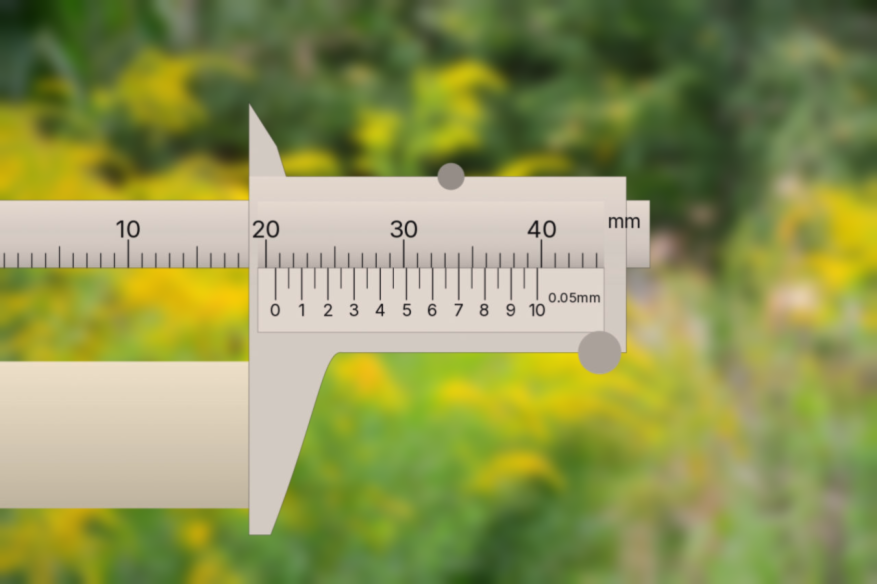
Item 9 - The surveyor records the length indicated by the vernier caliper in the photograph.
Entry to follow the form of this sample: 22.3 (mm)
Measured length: 20.7 (mm)
